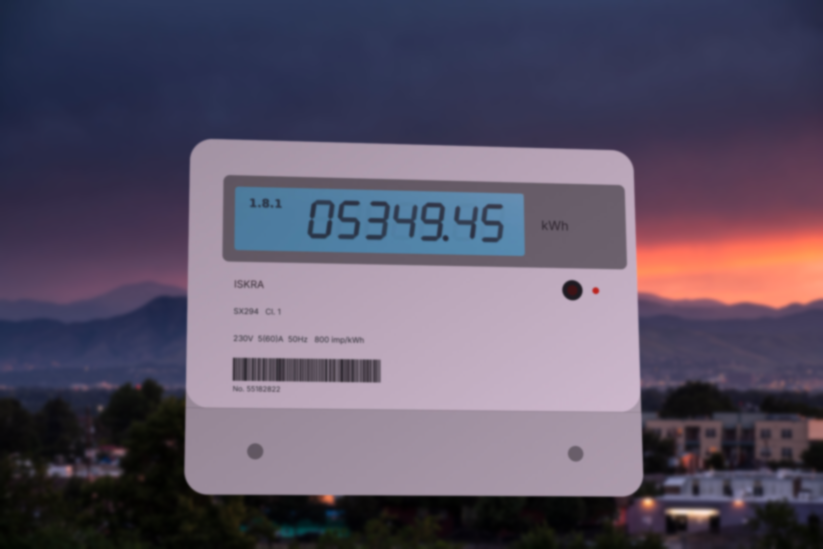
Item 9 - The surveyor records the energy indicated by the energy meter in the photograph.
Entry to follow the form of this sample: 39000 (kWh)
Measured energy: 5349.45 (kWh)
